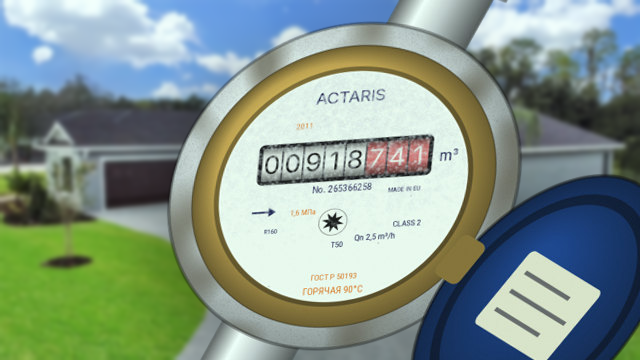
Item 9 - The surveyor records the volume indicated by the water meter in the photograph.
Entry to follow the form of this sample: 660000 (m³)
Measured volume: 918.741 (m³)
